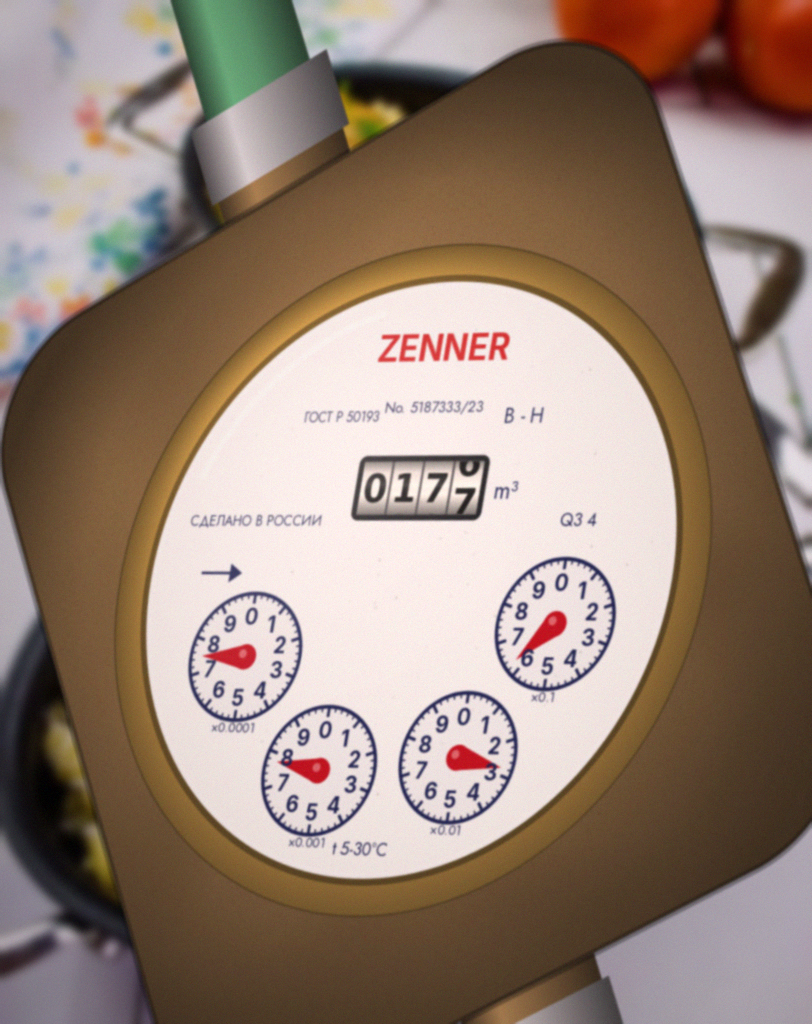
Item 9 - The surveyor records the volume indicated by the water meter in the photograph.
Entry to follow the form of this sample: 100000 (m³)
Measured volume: 176.6277 (m³)
